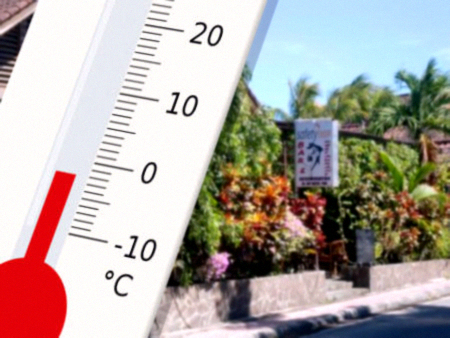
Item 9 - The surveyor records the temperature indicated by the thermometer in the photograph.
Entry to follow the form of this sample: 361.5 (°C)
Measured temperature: -2 (°C)
